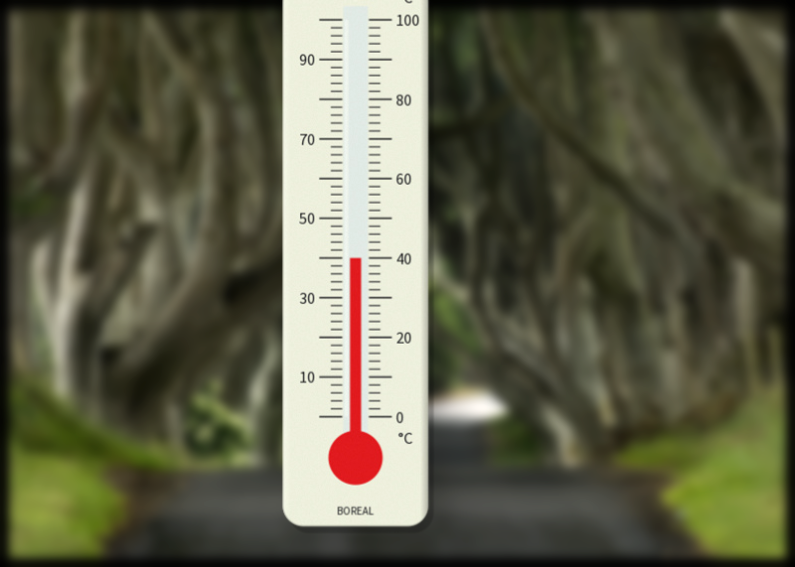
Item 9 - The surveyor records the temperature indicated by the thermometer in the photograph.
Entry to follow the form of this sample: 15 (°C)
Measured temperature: 40 (°C)
